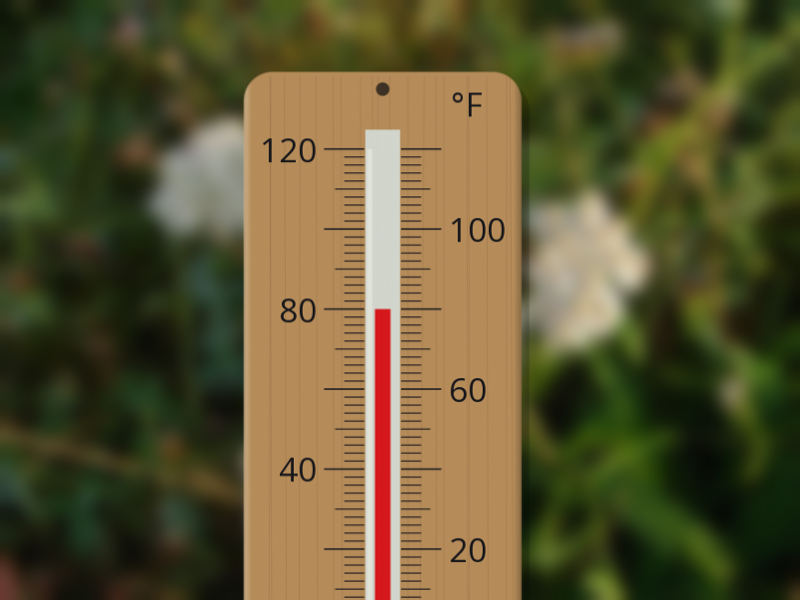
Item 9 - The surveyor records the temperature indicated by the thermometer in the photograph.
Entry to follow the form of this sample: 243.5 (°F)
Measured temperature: 80 (°F)
